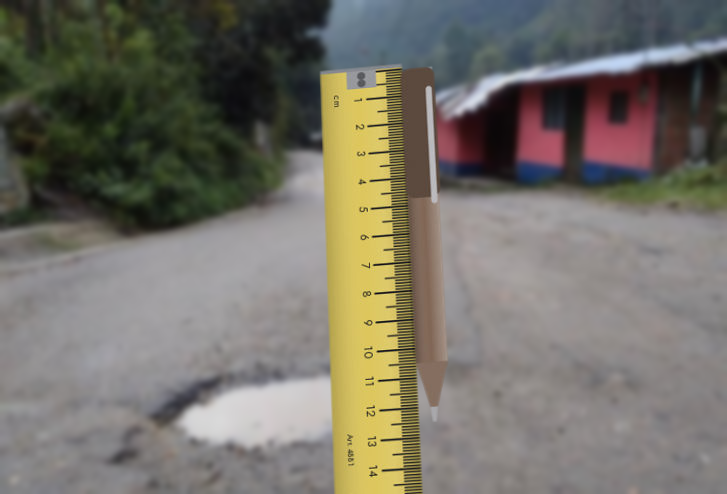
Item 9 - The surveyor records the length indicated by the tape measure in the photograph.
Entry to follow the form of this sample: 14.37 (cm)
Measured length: 12.5 (cm)
